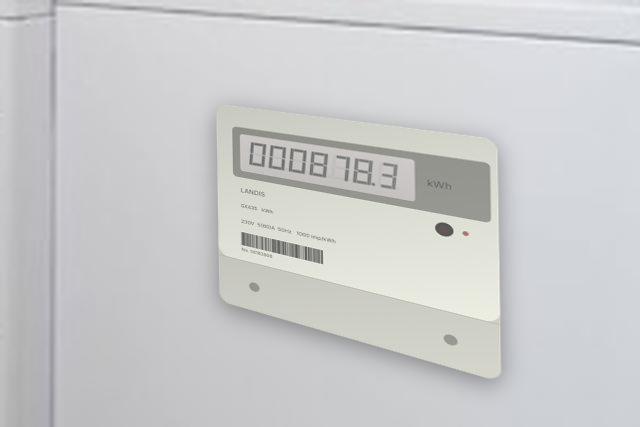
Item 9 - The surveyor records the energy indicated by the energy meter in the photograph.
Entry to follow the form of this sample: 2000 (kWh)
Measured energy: 878.3 (kWh)
